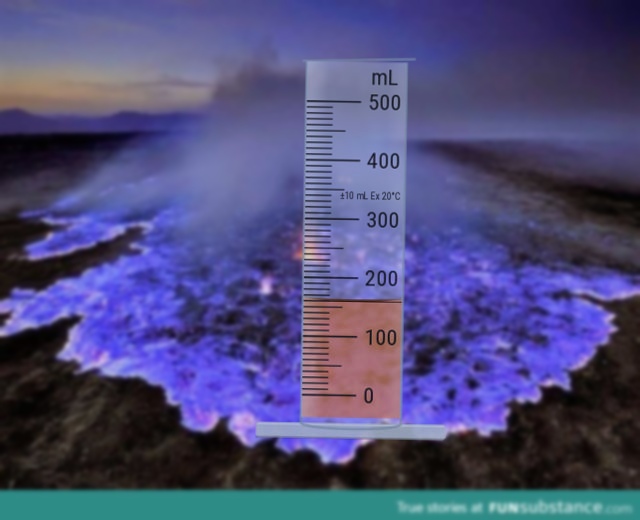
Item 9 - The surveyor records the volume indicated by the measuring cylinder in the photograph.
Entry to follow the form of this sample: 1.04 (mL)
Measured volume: 160 (mL)
